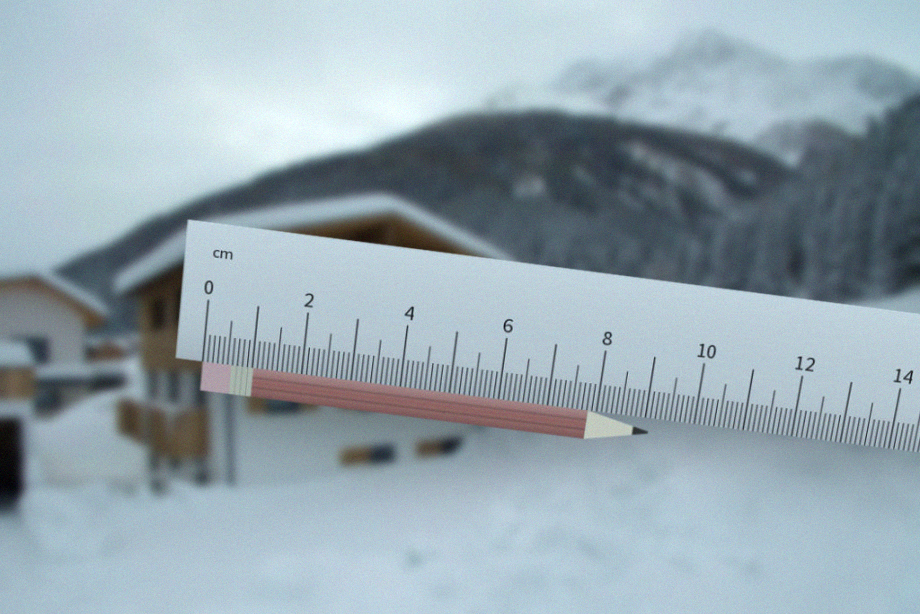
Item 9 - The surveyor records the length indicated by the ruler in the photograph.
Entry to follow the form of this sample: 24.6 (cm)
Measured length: 9.1 (cm)
